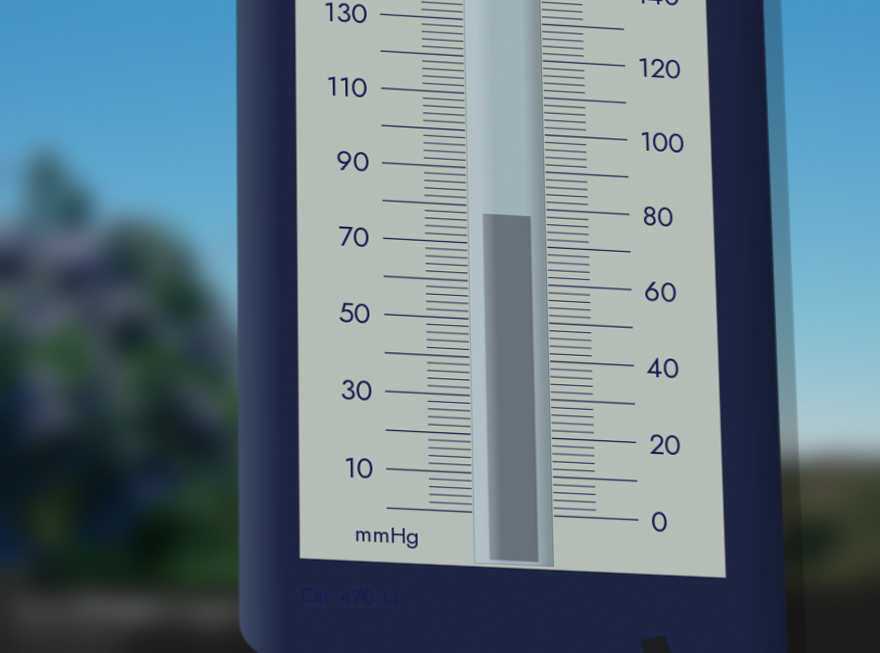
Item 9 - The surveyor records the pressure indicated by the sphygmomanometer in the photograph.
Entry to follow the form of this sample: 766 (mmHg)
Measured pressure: 78 (mmHg)
